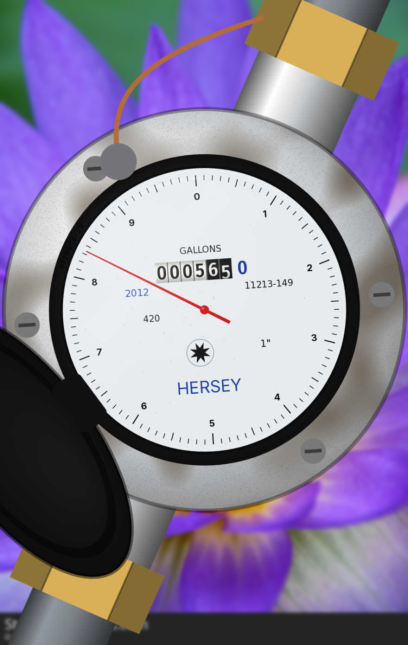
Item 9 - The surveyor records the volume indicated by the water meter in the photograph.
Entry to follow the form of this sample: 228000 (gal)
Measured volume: 5648.3 (gal)
